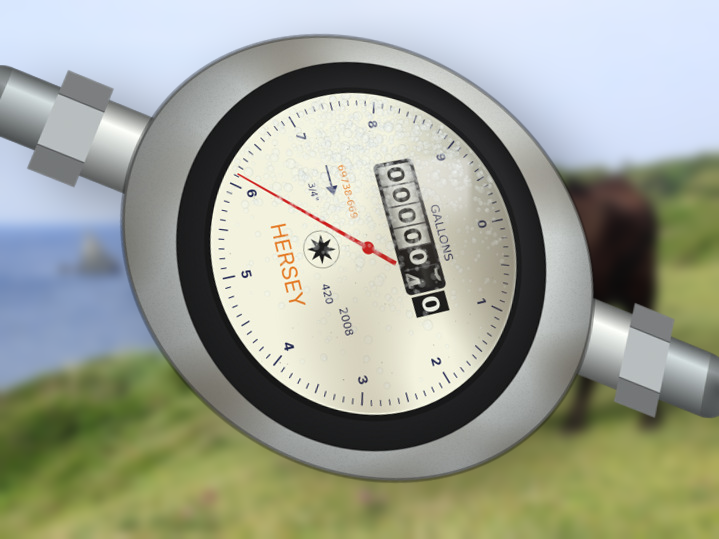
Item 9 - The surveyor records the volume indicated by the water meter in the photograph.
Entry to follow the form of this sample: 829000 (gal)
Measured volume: 36.1 (gal)
